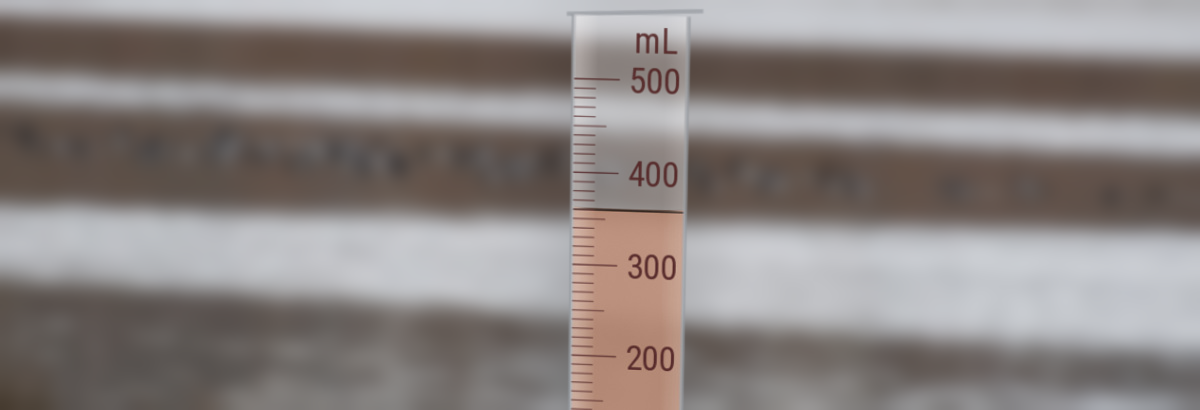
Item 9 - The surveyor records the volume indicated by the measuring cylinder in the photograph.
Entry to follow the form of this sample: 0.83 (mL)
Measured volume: 360 (mL)
